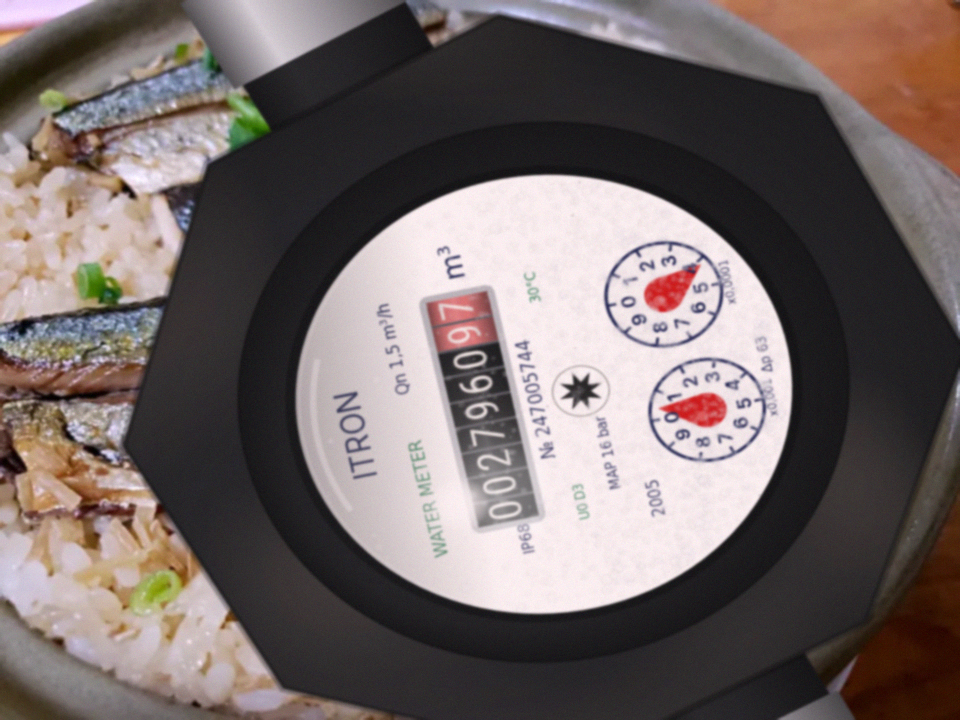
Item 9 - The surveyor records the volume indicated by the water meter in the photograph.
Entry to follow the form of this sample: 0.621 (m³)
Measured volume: 27960.9704 (m³)
